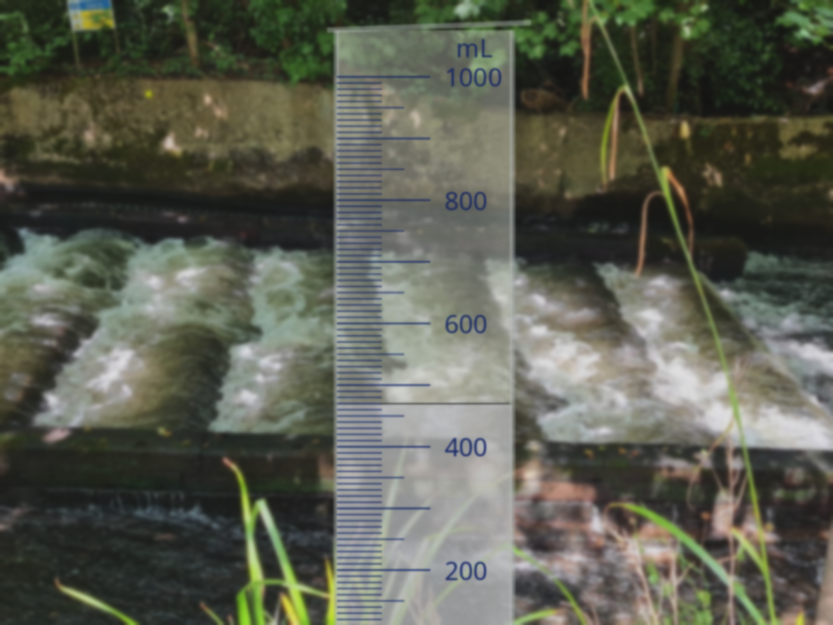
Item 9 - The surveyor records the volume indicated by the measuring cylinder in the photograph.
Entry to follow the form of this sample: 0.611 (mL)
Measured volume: 470 (mL)
